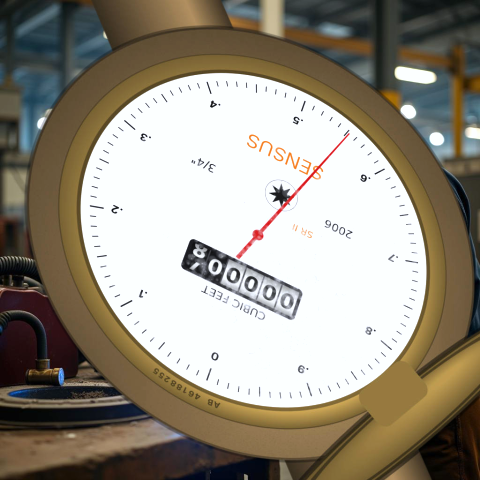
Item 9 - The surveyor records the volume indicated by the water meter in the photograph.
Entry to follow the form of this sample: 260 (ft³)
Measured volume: 7.55 (ft³)
